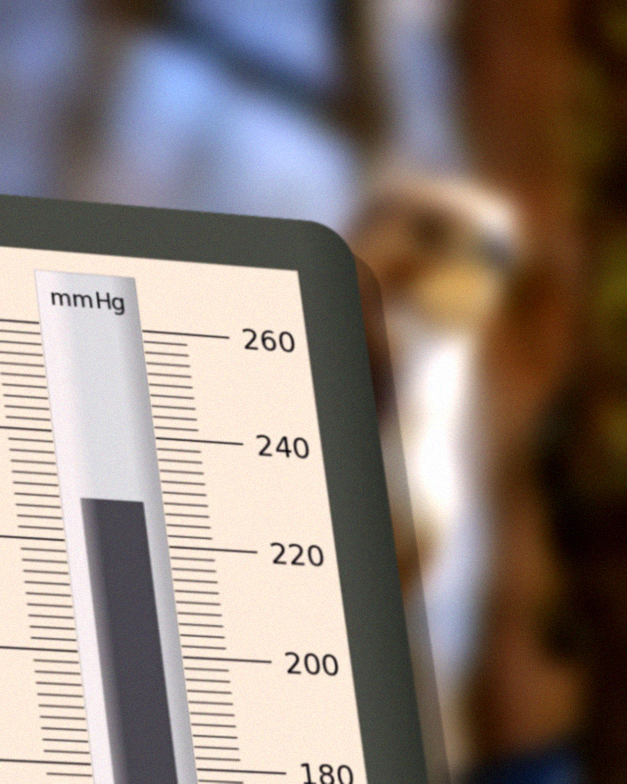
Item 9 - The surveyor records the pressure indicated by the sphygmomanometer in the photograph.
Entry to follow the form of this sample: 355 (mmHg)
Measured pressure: 228 (mmHg)
